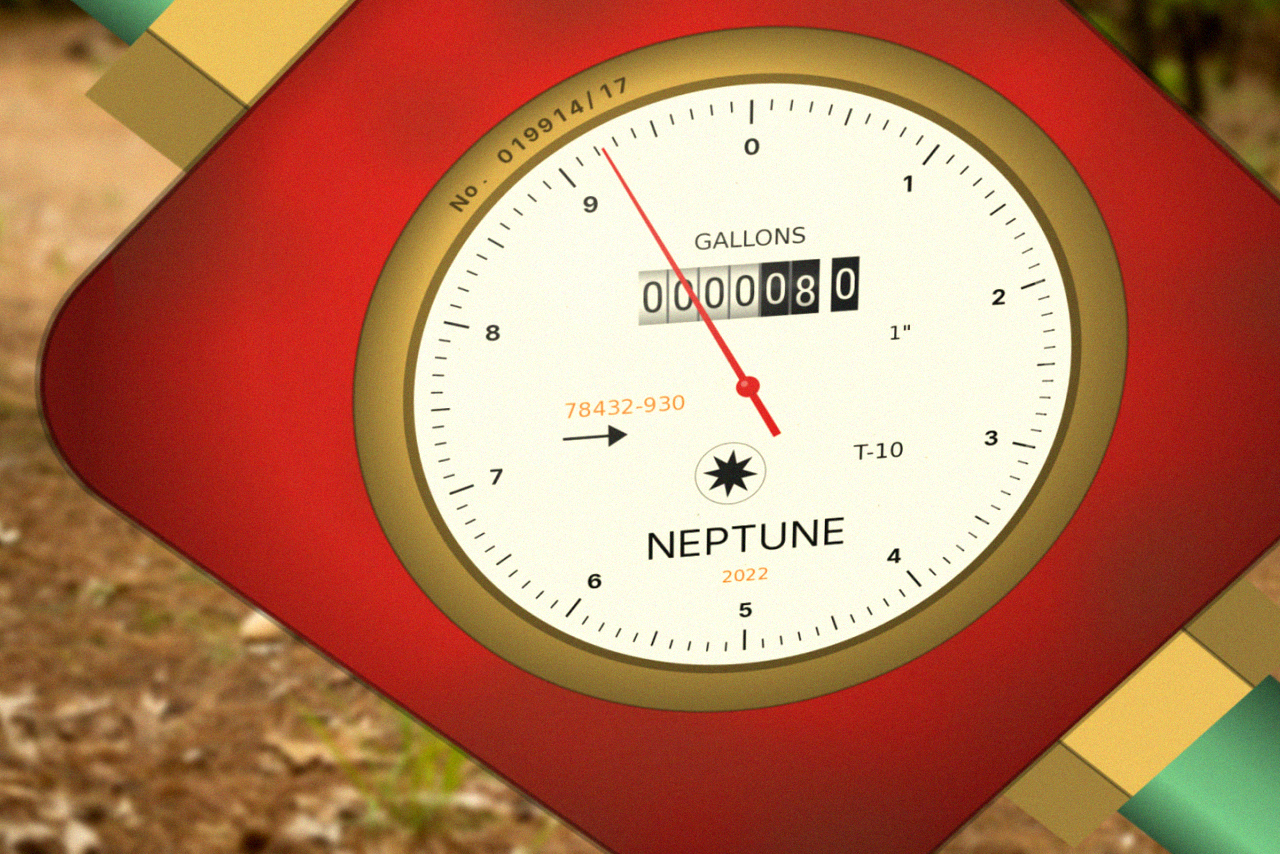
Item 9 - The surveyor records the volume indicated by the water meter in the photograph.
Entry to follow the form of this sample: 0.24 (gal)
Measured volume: 79.2 (gal)
